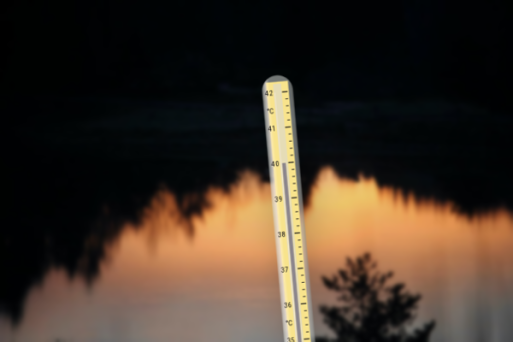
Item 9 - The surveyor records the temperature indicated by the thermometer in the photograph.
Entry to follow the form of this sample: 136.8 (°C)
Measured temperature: 40 (°C)
